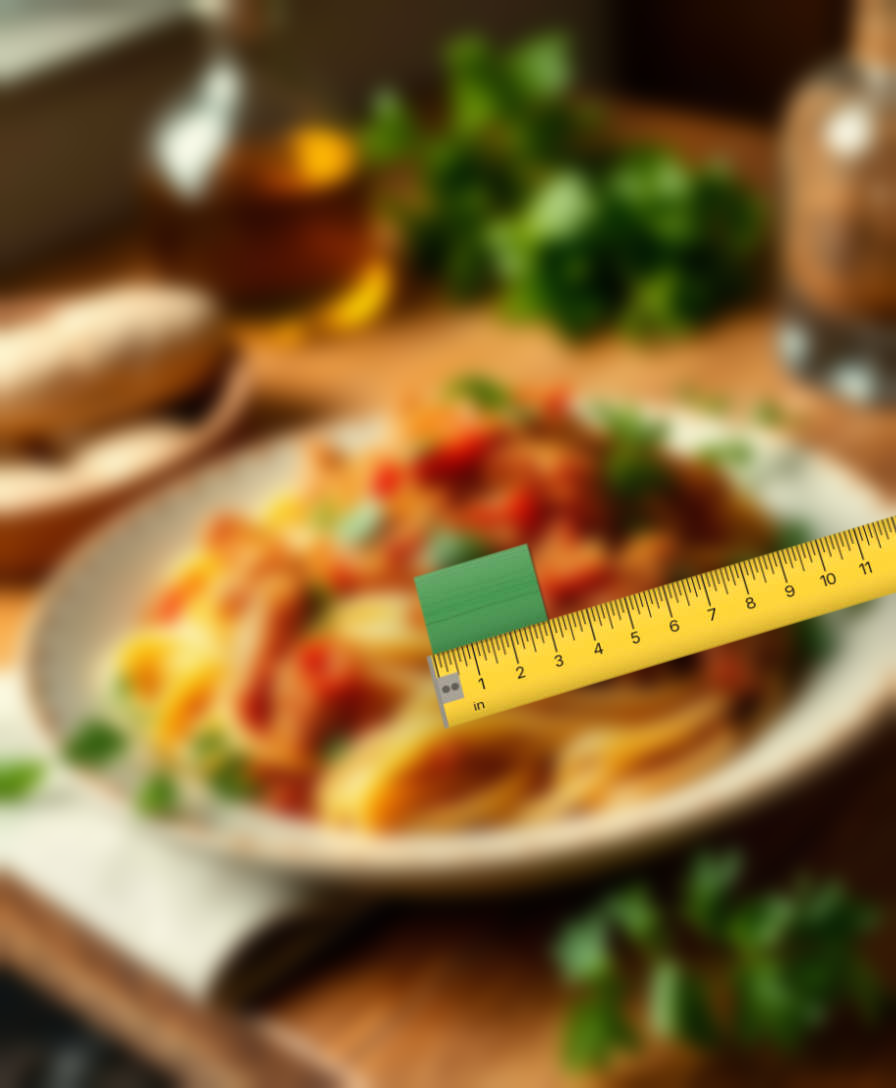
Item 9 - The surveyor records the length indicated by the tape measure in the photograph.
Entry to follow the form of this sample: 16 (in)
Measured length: 3 (in)
